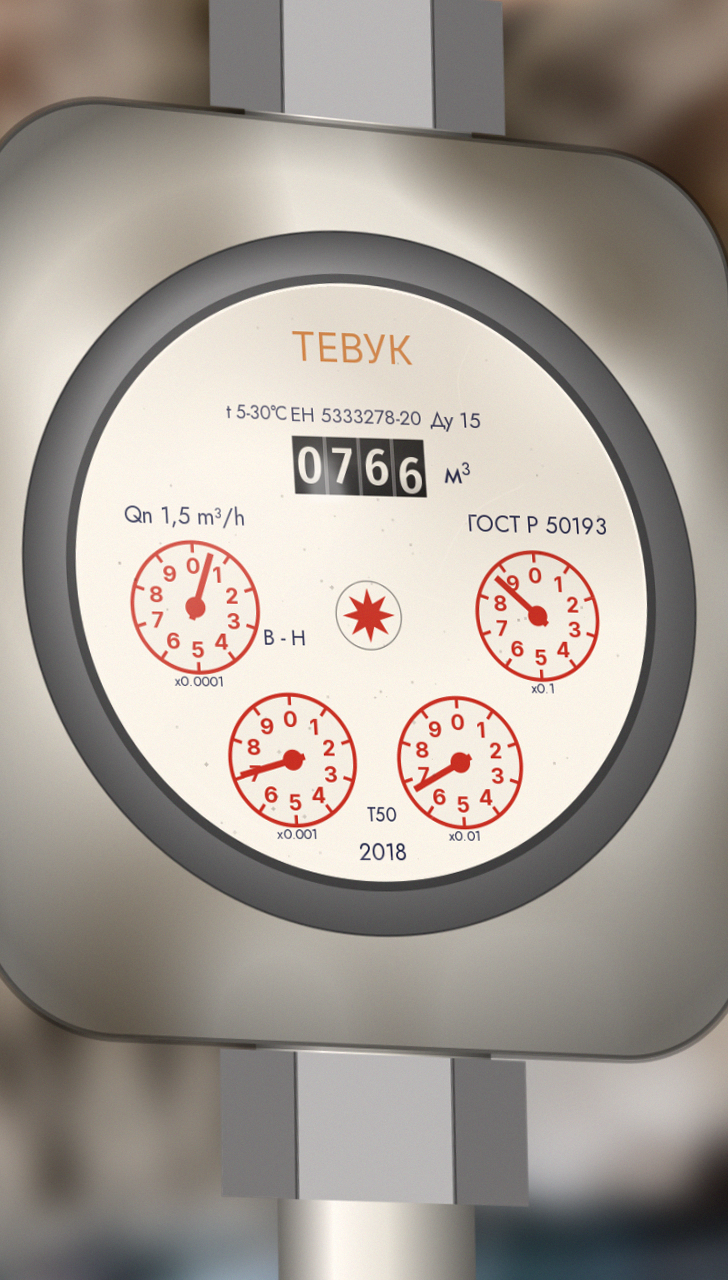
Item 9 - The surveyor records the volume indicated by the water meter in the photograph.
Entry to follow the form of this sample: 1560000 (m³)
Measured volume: 765.8670 (m³)
